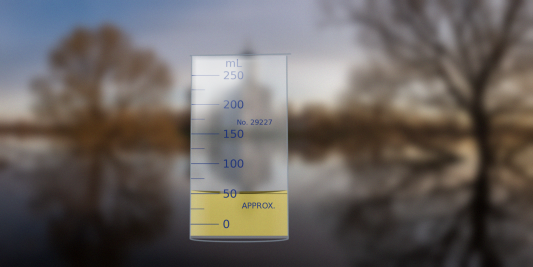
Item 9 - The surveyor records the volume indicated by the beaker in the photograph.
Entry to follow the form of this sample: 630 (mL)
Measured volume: 50 (mL)
